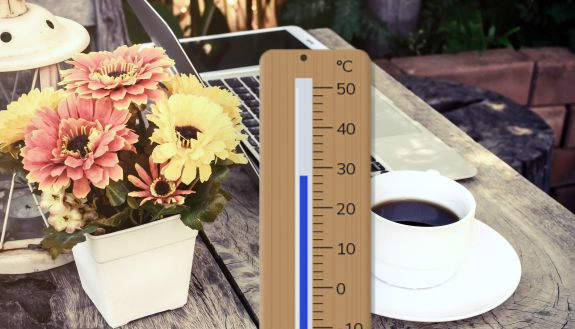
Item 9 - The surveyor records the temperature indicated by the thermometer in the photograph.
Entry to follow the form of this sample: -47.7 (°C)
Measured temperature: 28 (°C)
